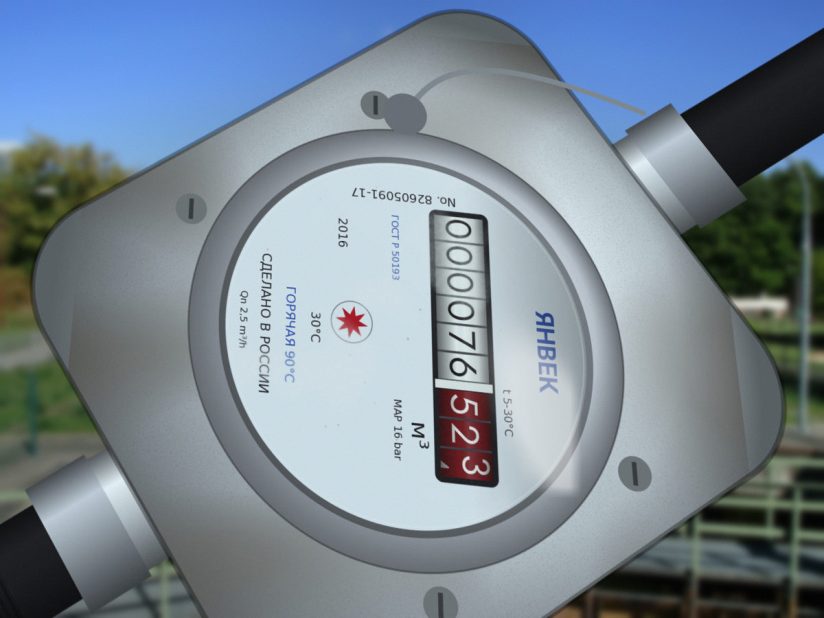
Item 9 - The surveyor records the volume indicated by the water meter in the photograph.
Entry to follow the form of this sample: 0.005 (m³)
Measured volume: 76.523 (m³)
